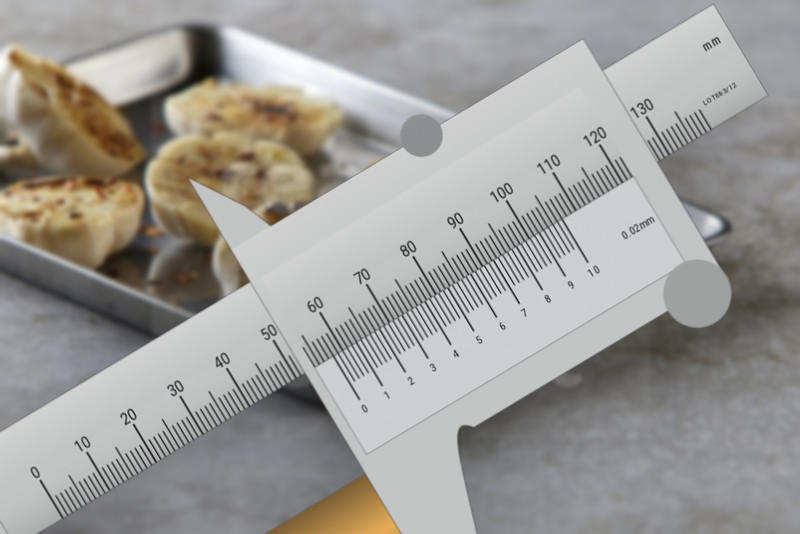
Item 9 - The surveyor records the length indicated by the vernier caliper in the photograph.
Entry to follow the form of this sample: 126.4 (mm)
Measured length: 58.0 (mm)
